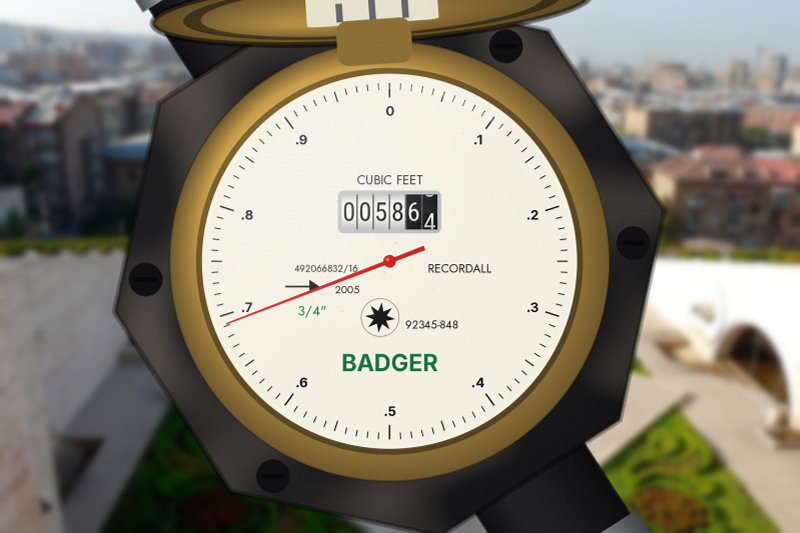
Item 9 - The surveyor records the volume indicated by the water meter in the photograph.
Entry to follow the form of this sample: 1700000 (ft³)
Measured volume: 5863.69 (ft³)
